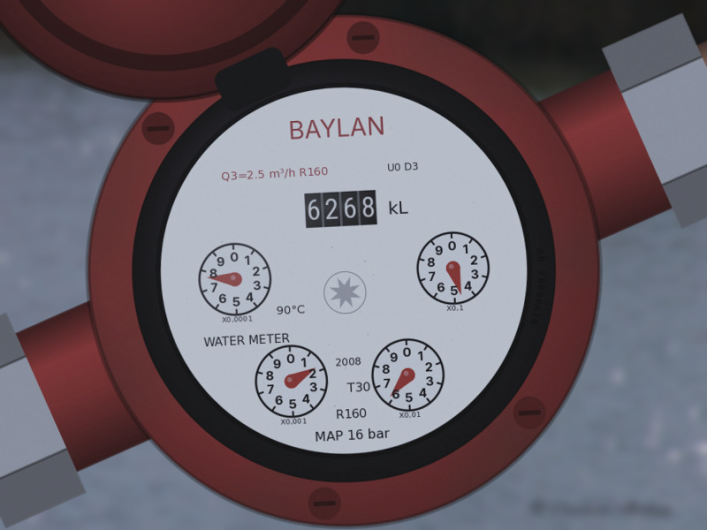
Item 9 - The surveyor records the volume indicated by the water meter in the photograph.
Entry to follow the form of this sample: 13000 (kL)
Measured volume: 6268.4617 (kL)
